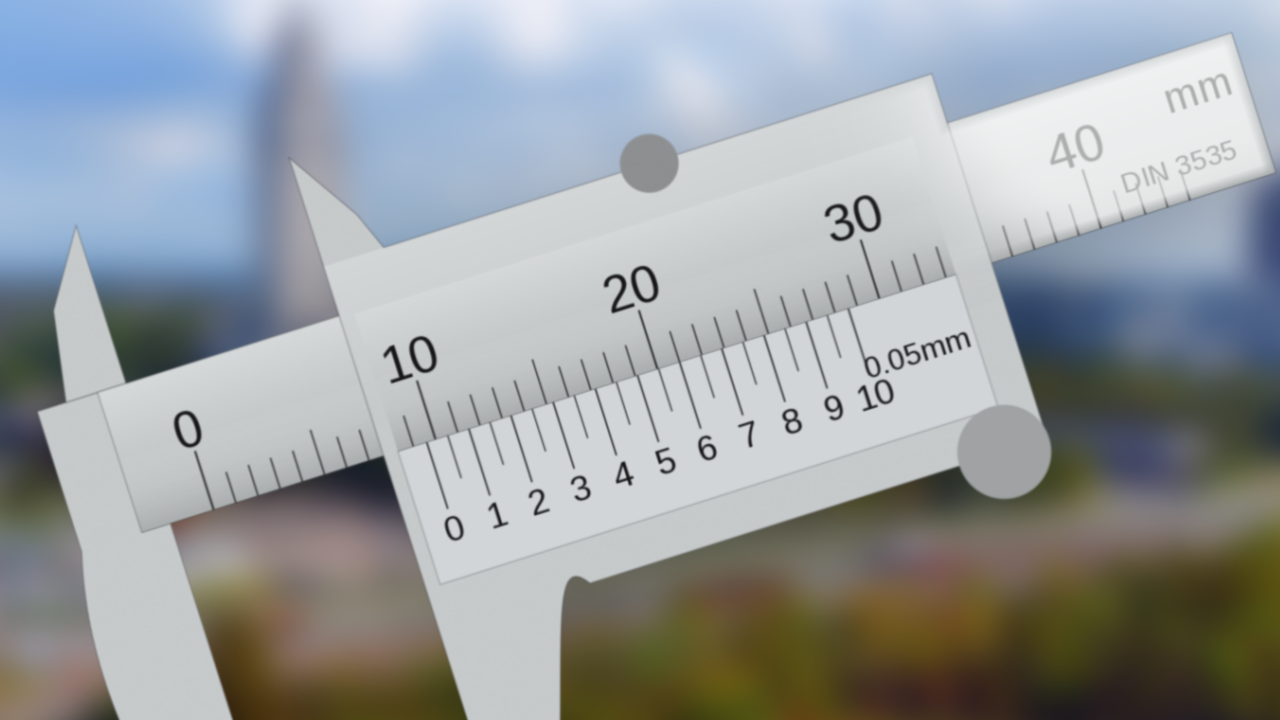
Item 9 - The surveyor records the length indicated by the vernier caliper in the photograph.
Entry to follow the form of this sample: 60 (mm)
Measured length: 9.6 (mm)
